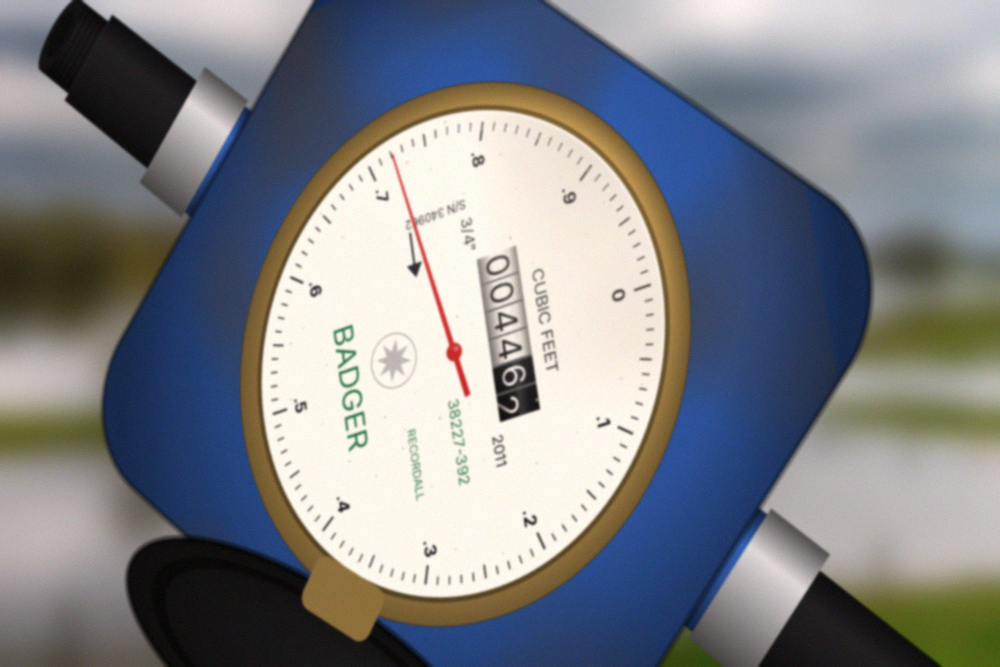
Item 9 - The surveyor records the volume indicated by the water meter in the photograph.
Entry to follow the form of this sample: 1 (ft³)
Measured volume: 4461.72 (ft³)
